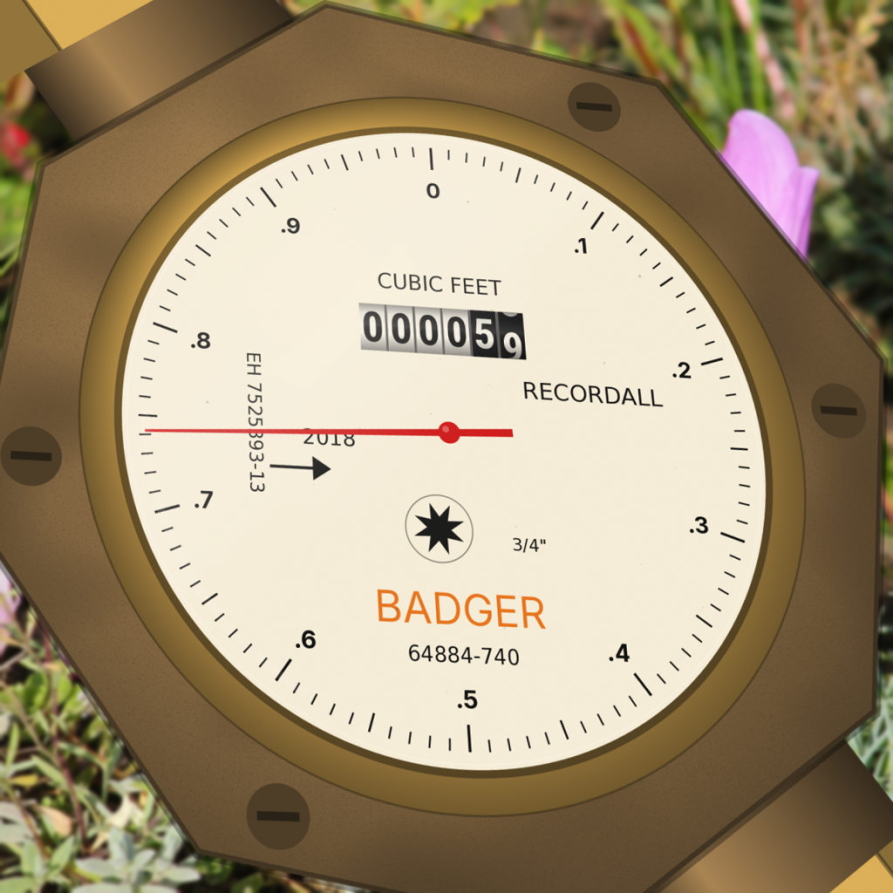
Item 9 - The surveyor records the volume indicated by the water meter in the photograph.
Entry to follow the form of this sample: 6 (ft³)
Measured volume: 58.74 (ft³)
